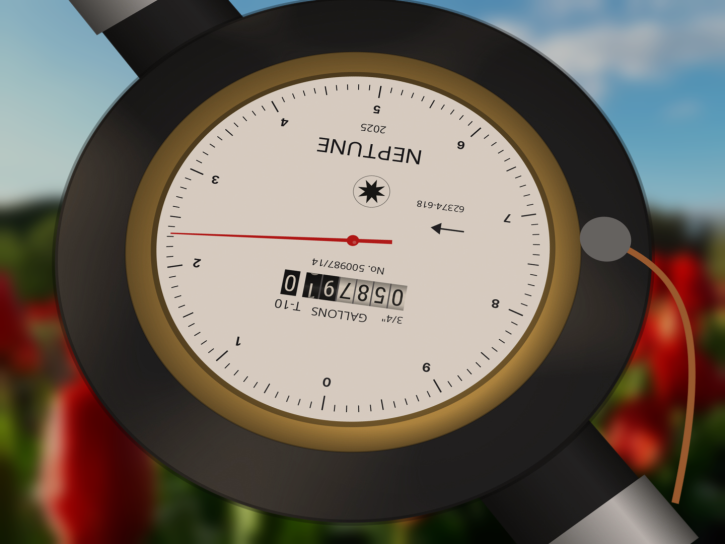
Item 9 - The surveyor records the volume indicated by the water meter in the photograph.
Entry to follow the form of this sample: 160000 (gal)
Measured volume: 587912.3 (gal)
